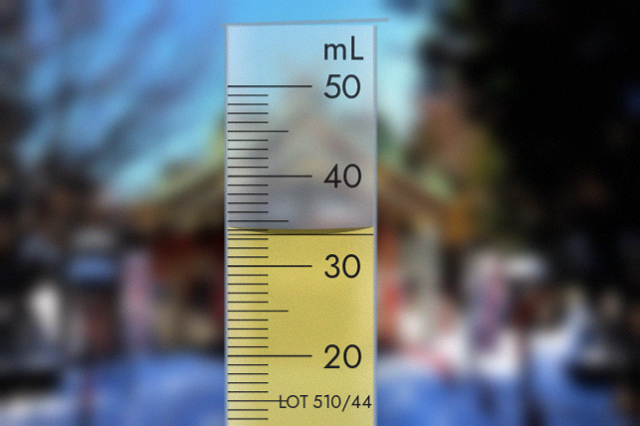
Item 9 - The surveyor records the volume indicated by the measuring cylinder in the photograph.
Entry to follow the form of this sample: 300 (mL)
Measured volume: 33.5 (mL)
